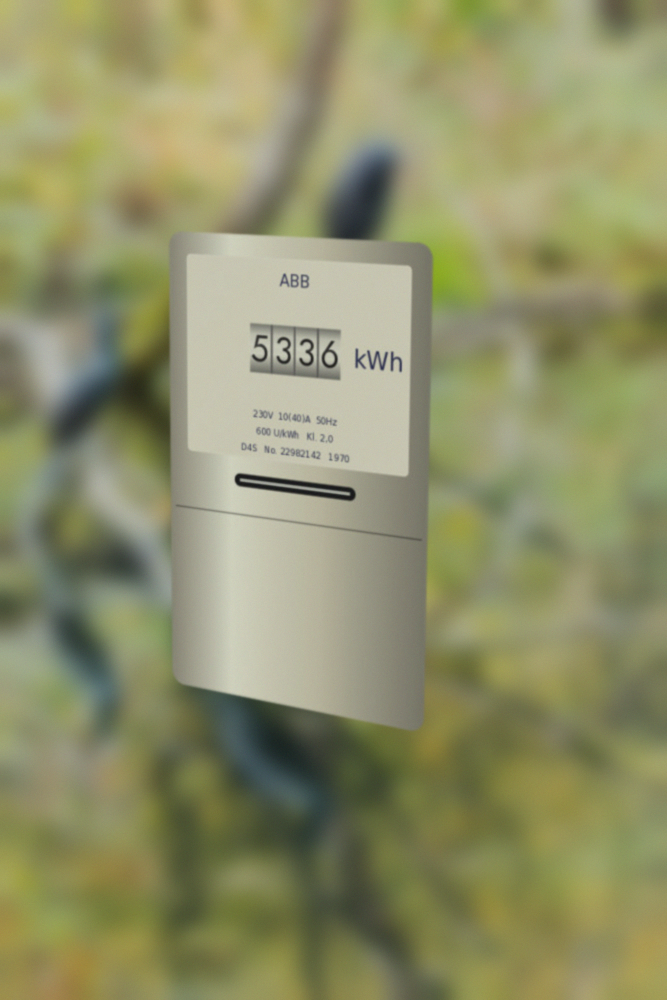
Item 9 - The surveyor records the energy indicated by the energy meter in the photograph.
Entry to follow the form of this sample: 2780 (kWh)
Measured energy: 5336 (kWh)
